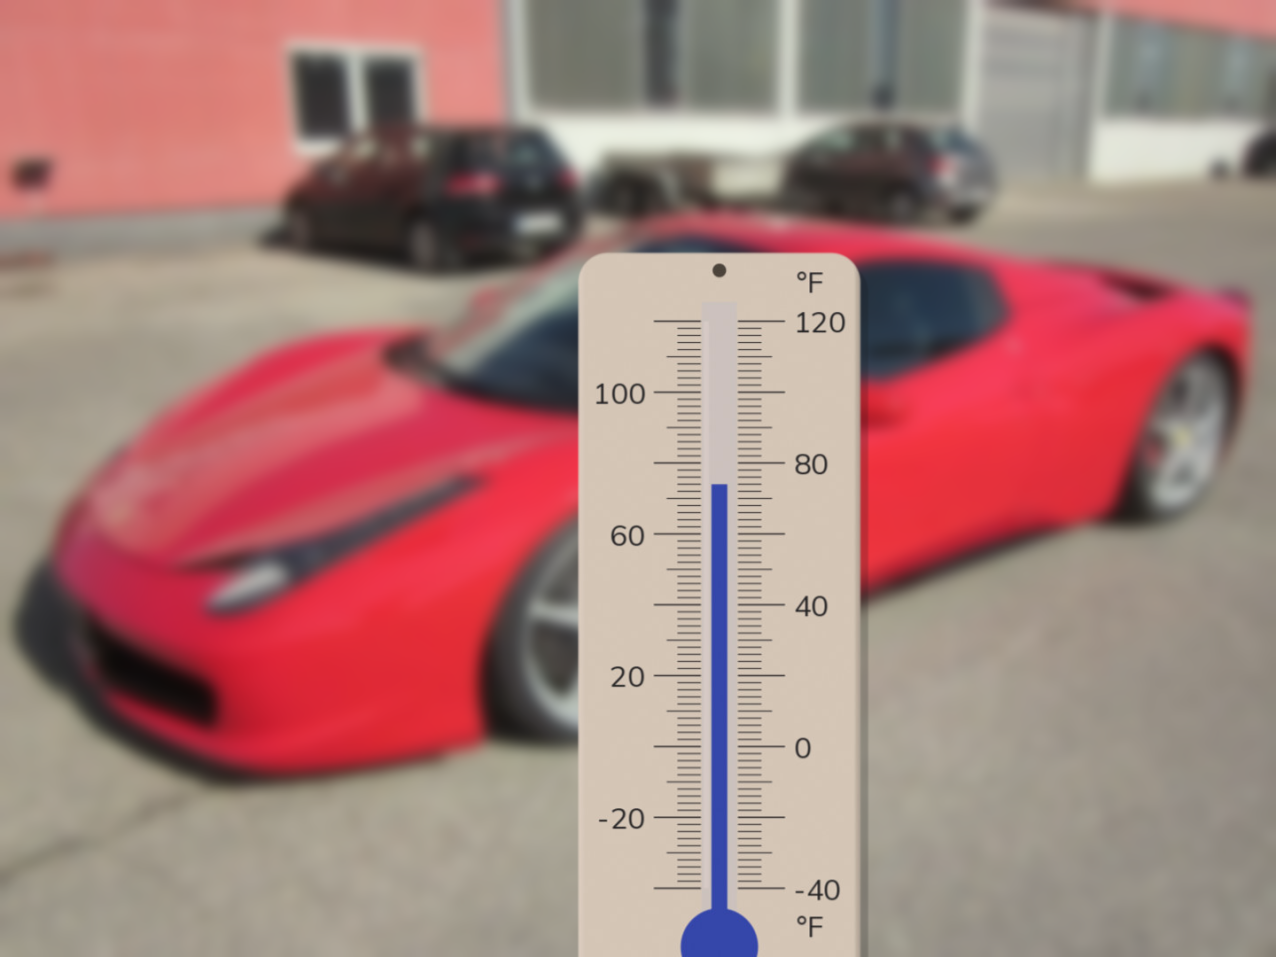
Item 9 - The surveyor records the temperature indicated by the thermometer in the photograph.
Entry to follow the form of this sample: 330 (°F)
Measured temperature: 74 (°F)
